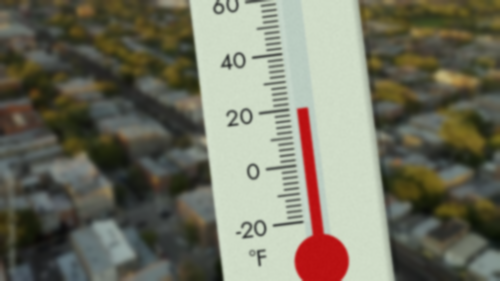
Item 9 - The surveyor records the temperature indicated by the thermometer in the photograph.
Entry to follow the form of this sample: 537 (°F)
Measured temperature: 20 (°F)
